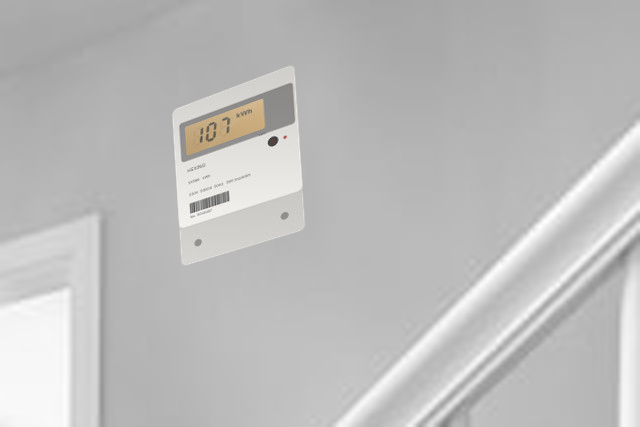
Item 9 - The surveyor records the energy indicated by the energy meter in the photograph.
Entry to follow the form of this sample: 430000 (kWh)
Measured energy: 107 (kWh)
